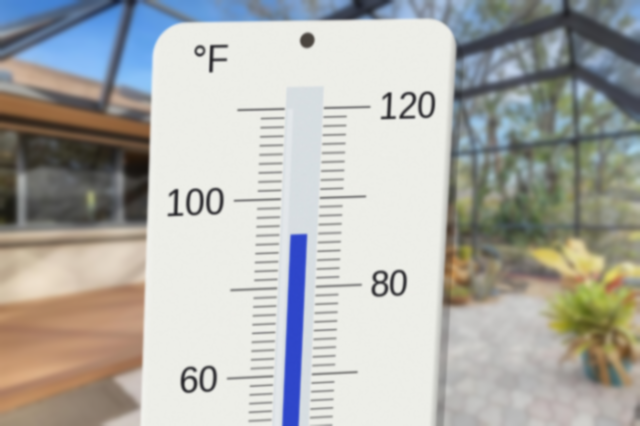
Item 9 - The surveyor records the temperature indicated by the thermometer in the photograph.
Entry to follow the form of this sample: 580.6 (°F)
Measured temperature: 92 (°F)
